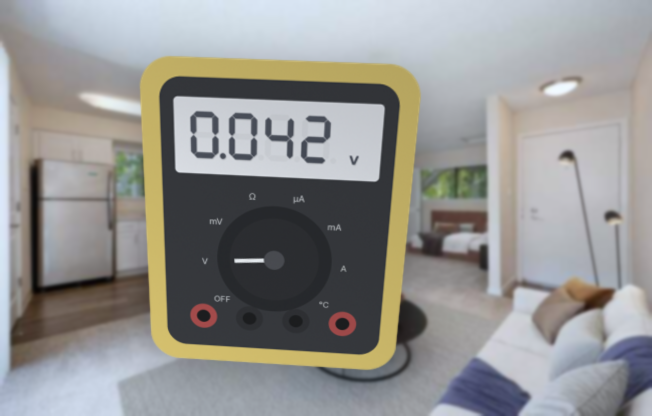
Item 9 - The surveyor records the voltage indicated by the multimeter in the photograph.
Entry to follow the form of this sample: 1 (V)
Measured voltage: 0.042 (V)
